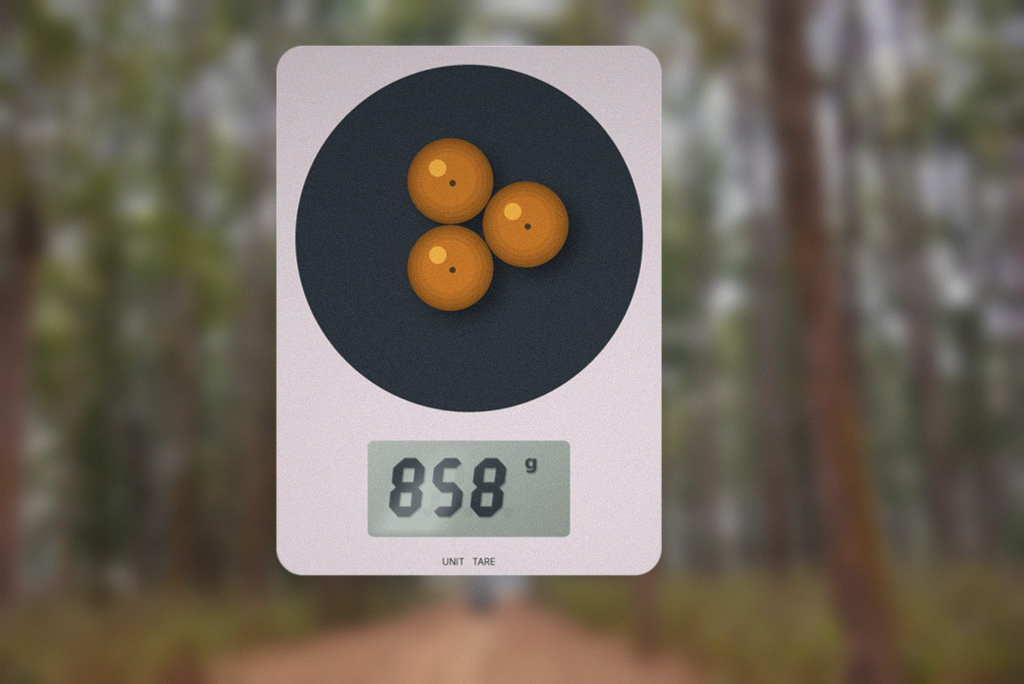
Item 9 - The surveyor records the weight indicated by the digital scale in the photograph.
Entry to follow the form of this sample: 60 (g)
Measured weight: 858 (g)
